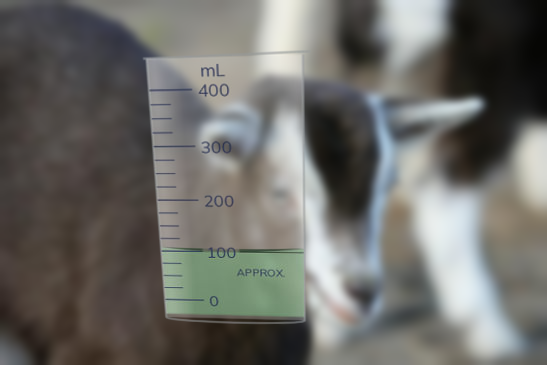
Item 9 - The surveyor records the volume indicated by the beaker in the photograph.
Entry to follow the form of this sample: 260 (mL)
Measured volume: 100 (mL)
